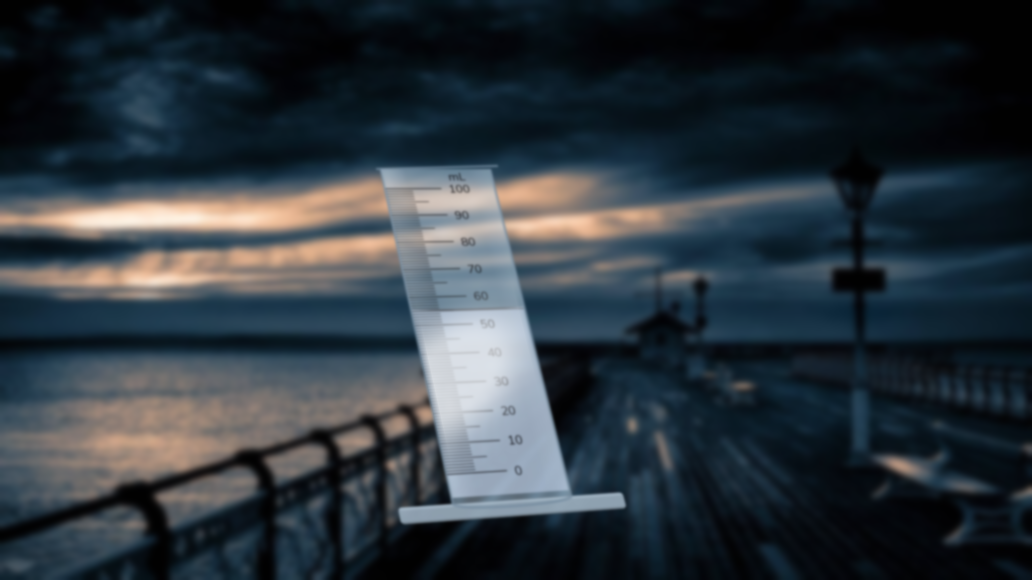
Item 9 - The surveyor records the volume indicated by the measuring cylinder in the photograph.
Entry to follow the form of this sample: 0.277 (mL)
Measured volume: 55 (mL)
